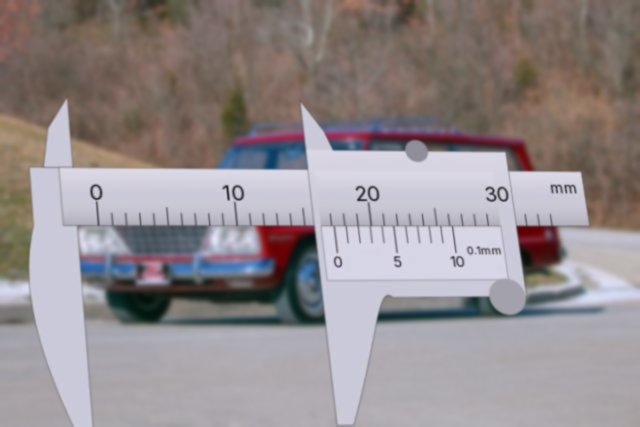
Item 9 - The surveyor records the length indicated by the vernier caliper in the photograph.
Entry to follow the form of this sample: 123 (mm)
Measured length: 17.2 (mm)
